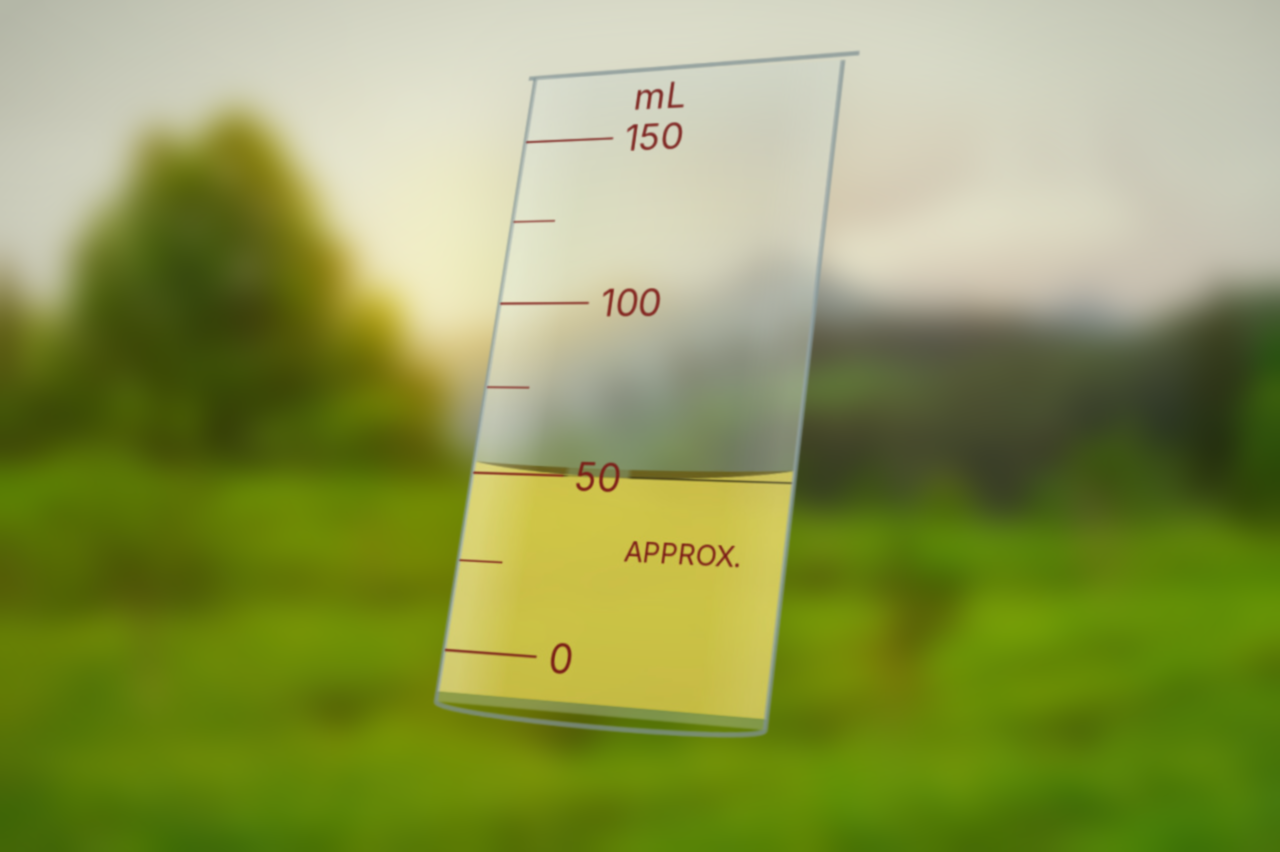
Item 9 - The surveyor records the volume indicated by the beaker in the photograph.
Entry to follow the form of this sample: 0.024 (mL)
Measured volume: 50 (mL)
